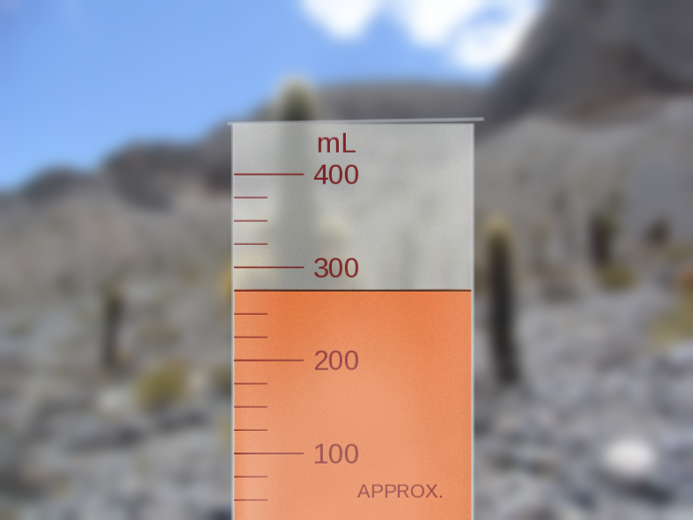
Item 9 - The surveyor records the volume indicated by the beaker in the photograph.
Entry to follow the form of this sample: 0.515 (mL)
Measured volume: 275 (mL)
